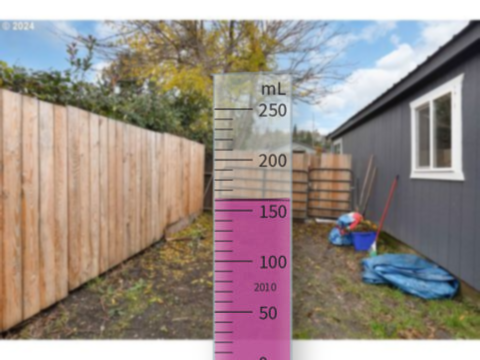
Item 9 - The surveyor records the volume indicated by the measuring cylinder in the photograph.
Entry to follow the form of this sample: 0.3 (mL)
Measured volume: 160 (mL)
